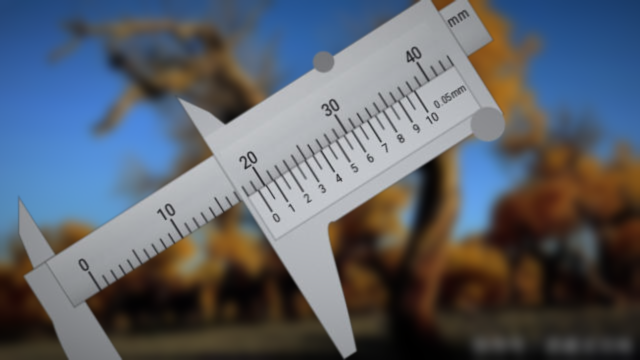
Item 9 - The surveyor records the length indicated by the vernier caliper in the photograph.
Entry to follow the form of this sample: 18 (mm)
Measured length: 19.2 (mm)
